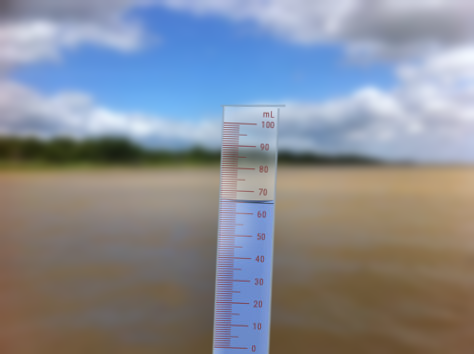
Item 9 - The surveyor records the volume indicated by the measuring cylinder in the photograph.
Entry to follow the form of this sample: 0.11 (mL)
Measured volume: 65 (mL)
